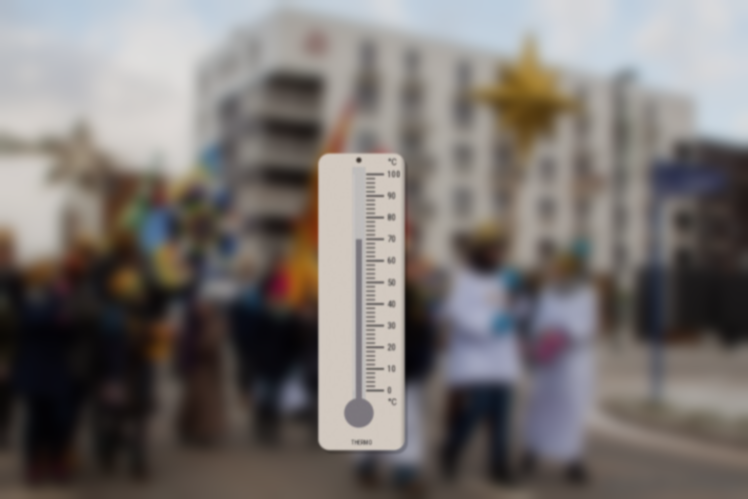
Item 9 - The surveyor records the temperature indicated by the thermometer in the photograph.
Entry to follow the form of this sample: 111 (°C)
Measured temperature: 70 (°C)
